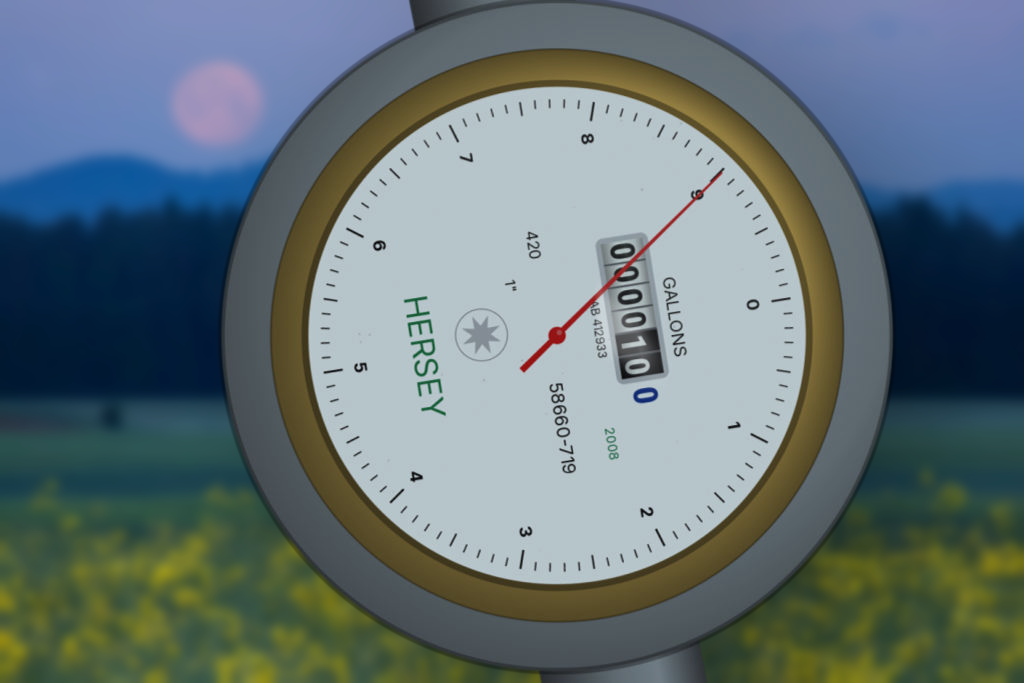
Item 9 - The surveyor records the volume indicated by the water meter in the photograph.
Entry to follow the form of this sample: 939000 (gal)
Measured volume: 99.0 (gal)
